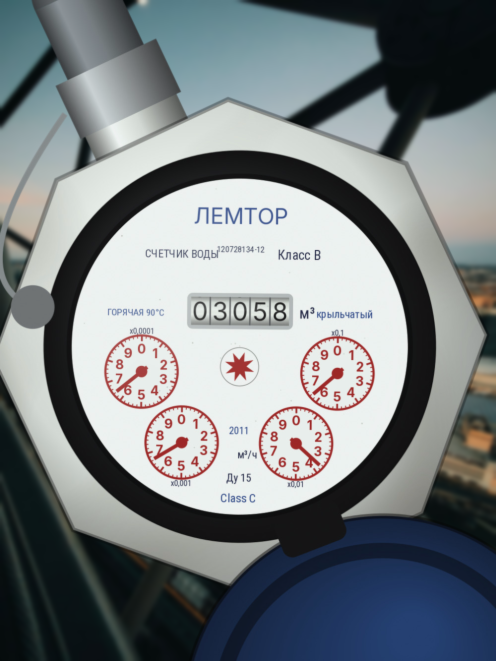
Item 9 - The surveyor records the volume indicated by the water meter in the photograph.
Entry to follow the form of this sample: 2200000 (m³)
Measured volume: 3058.6366 (m³)
